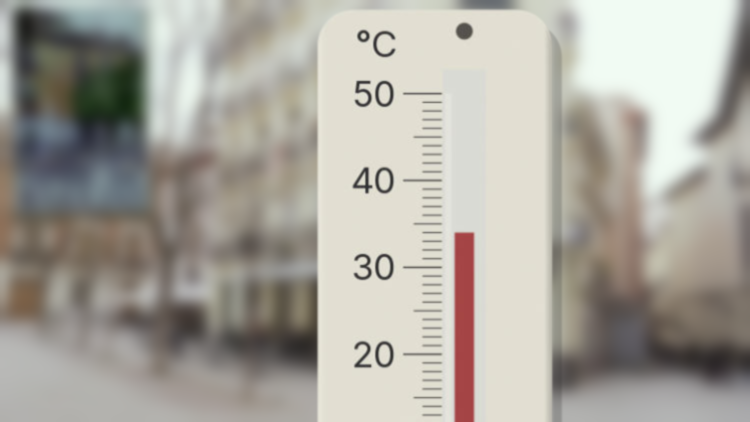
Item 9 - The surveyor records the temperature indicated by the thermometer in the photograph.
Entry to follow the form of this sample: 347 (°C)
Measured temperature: 34 (°C)
